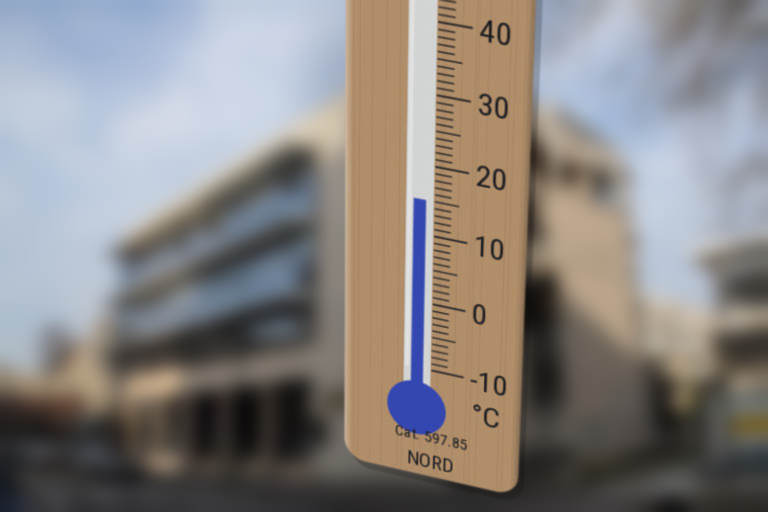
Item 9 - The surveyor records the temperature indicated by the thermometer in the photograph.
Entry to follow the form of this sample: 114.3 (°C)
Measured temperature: 15 (°C)
